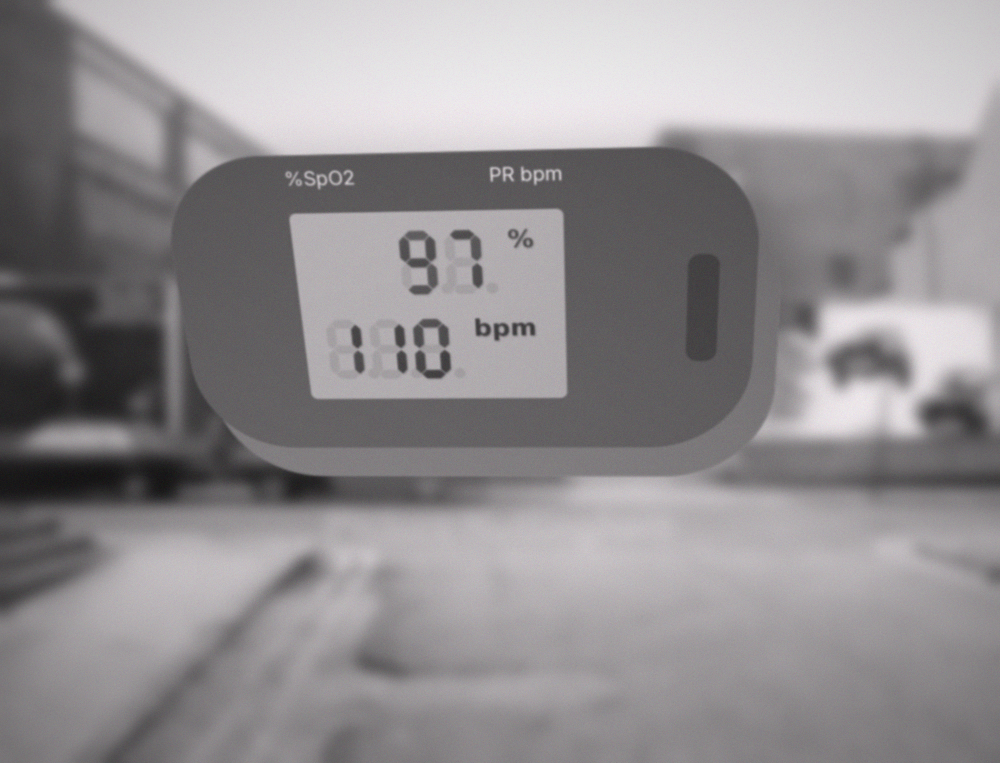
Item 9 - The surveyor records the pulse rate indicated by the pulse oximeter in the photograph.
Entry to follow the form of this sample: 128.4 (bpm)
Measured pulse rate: 110 (bpm)
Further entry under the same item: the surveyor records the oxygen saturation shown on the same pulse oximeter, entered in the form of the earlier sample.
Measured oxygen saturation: 97 (%)
